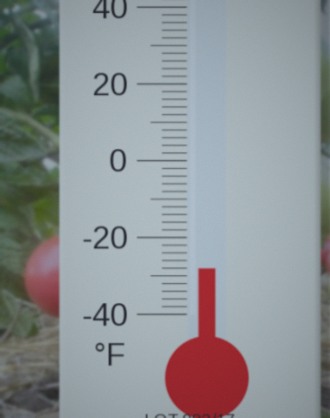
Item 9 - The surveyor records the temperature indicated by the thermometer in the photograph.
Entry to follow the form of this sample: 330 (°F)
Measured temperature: -28 (°F)
